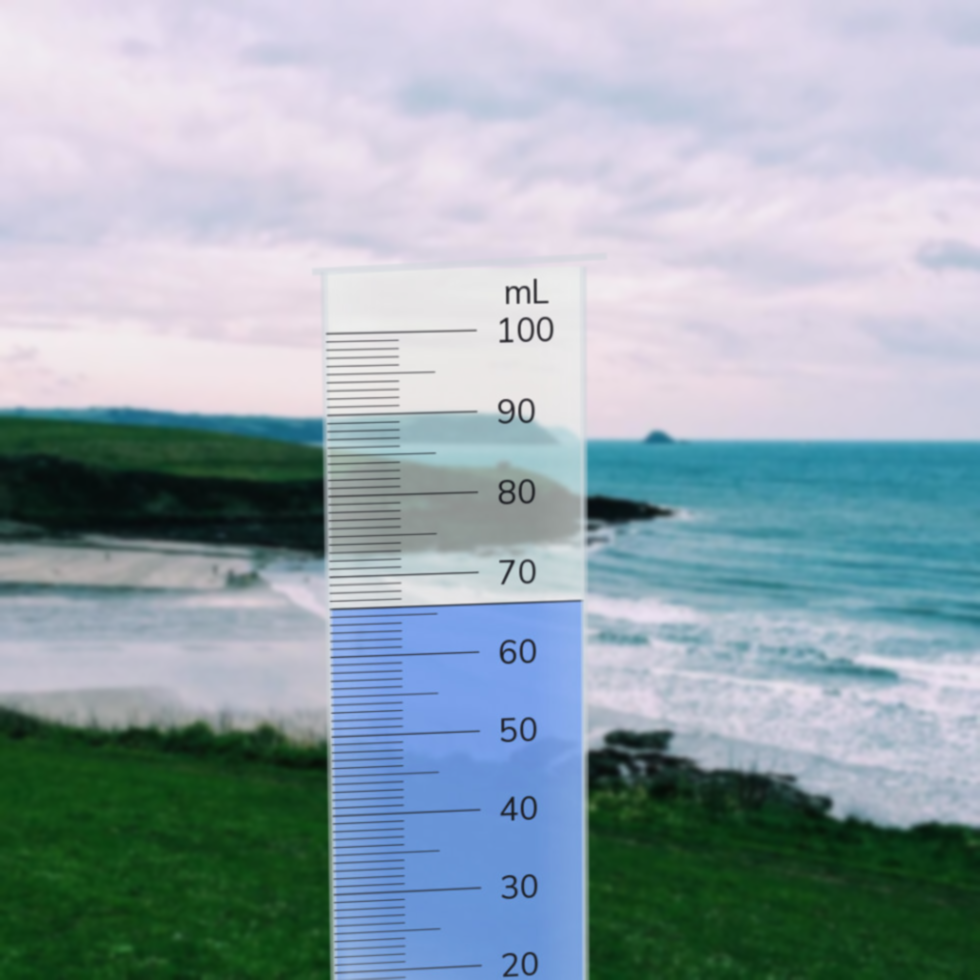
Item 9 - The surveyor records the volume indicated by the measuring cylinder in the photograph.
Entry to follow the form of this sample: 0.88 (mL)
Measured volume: 66 (mL)
